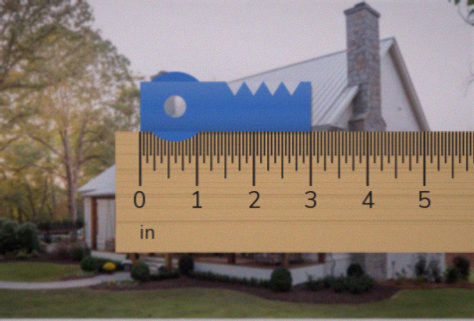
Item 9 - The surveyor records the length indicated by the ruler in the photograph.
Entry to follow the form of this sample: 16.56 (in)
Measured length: 3 (in)
